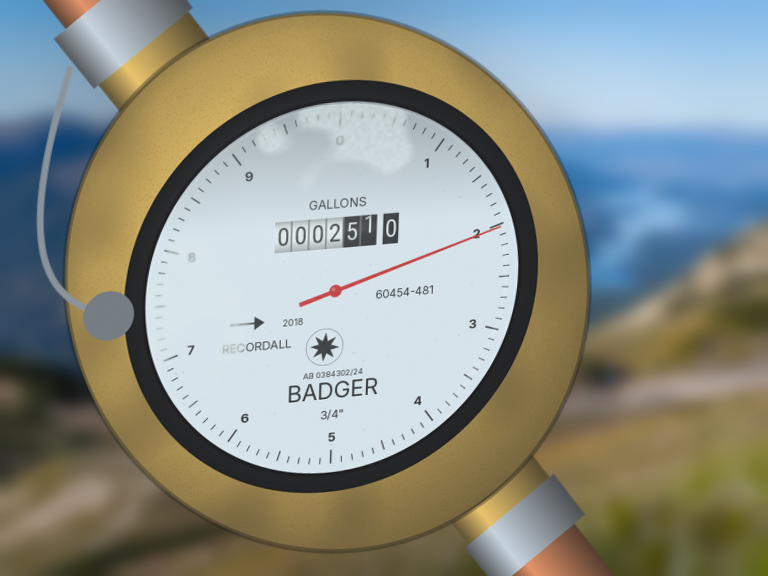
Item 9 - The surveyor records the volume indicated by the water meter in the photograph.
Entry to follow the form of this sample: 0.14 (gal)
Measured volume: 2512.0 (gal)
